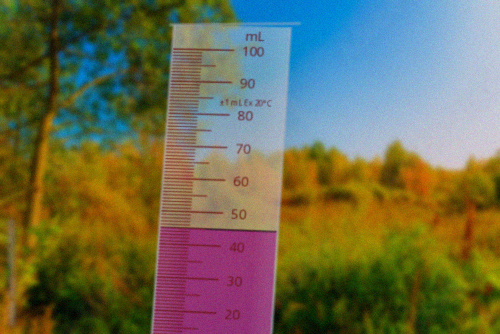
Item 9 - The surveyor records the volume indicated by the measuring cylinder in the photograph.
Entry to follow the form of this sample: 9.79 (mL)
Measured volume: 45 (mL)
